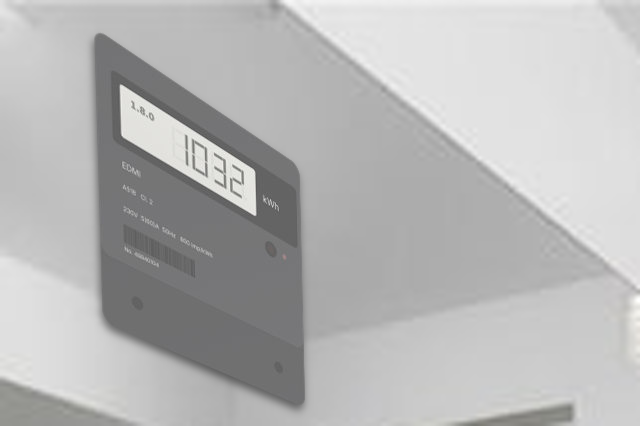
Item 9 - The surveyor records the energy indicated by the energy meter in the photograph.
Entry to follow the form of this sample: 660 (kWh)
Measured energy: 1032 (kWh)
